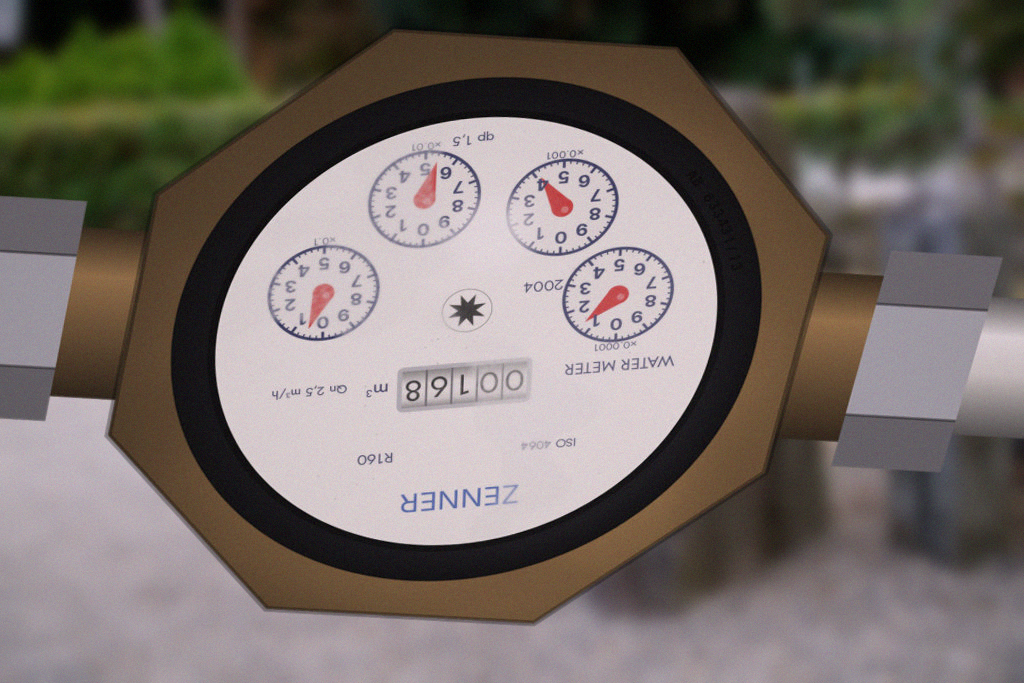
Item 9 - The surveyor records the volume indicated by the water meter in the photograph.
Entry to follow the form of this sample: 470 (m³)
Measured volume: 168.0541 (m³)
